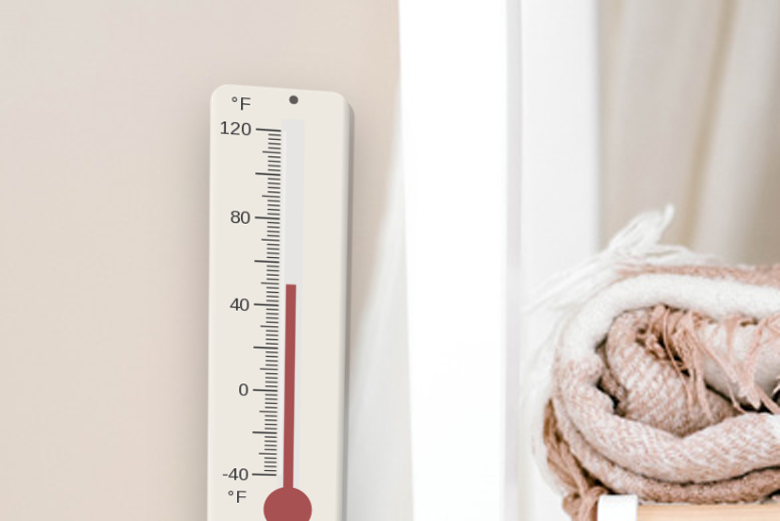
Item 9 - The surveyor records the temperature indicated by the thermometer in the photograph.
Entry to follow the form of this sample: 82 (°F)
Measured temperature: 50 (°F)
